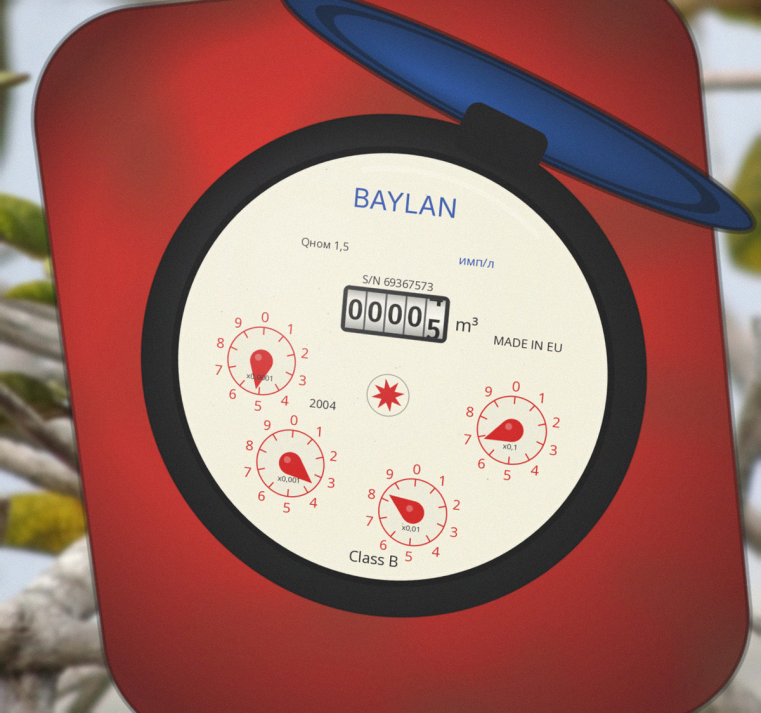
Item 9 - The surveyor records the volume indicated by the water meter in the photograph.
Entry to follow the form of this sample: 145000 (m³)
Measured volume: 4.6835 (m³)
